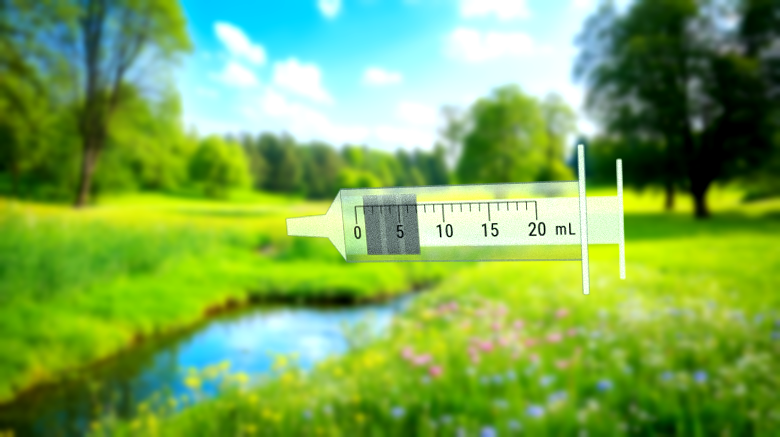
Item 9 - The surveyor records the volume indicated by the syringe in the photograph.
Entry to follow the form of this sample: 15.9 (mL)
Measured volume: 1 (mL)
